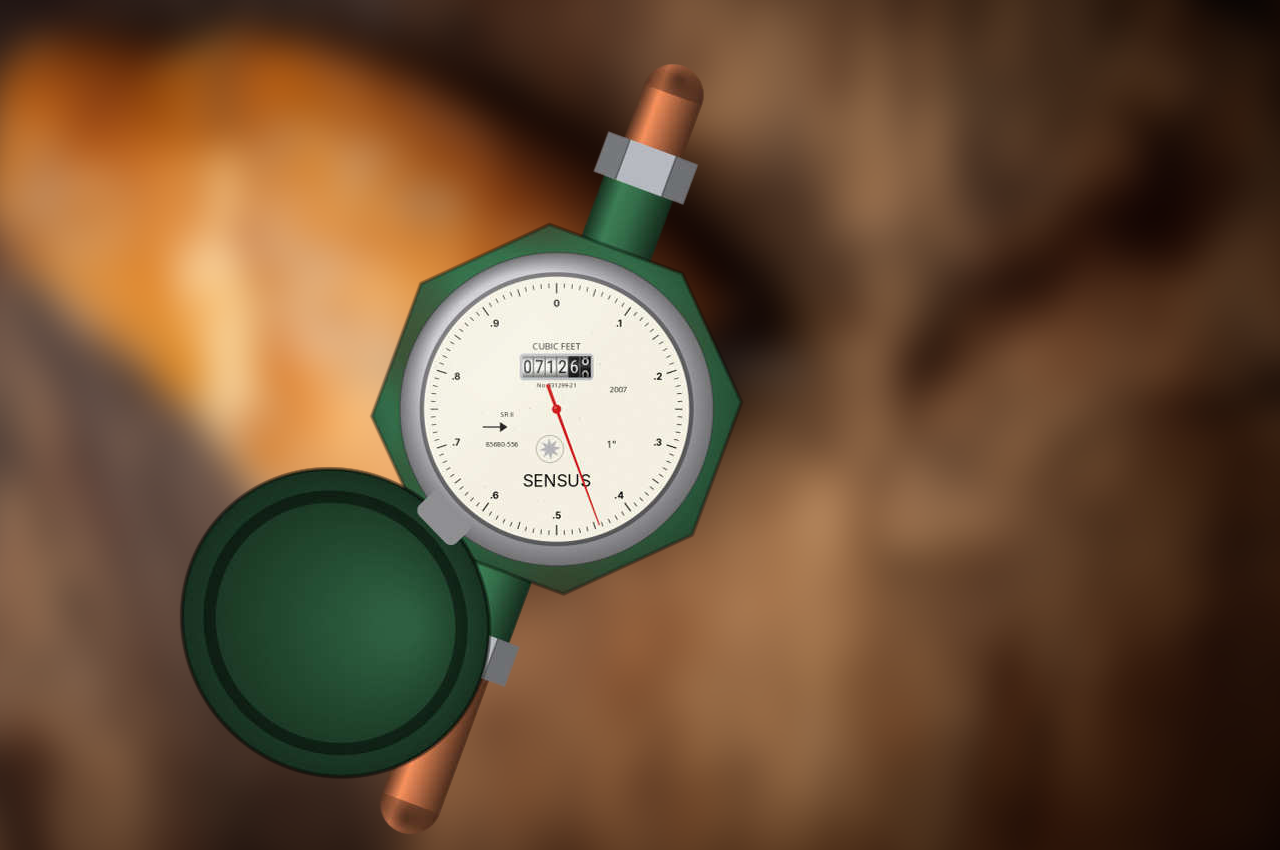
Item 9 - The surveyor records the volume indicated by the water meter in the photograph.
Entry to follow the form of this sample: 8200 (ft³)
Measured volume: 71268.44 (ft³)
